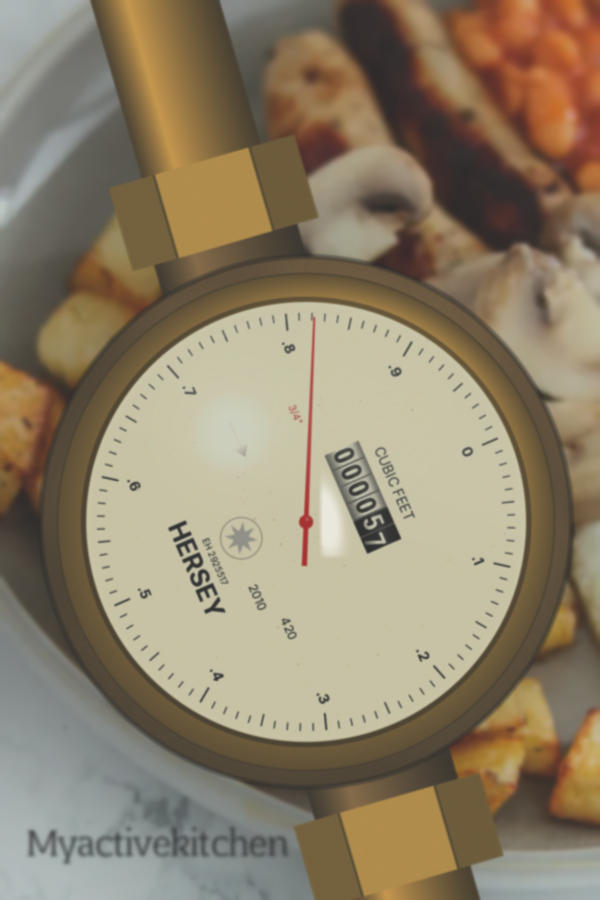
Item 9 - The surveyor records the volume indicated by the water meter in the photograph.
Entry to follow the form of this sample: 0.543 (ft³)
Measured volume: 56.82 (ft³)
